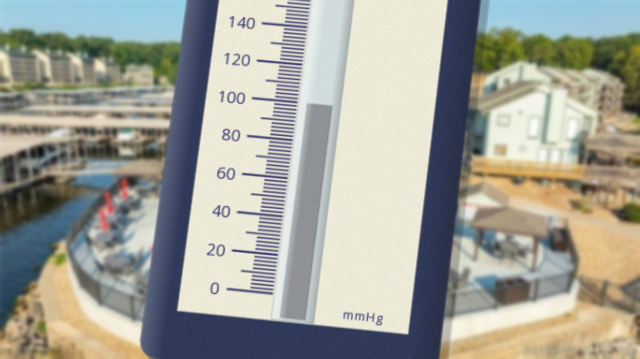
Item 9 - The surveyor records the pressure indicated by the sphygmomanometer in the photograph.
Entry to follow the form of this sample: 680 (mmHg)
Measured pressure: 100 (mmHg)
